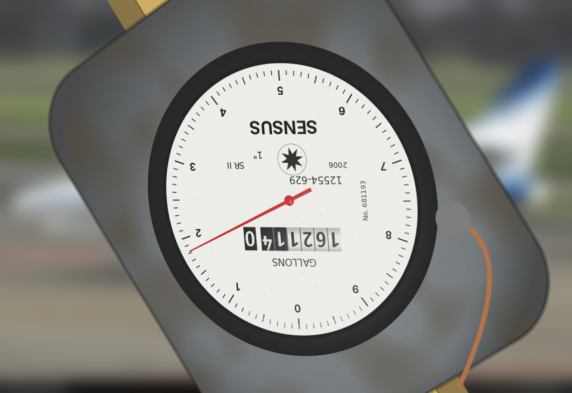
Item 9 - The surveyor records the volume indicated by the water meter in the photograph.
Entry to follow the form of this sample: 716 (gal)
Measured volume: 1621141.8 (gal)
